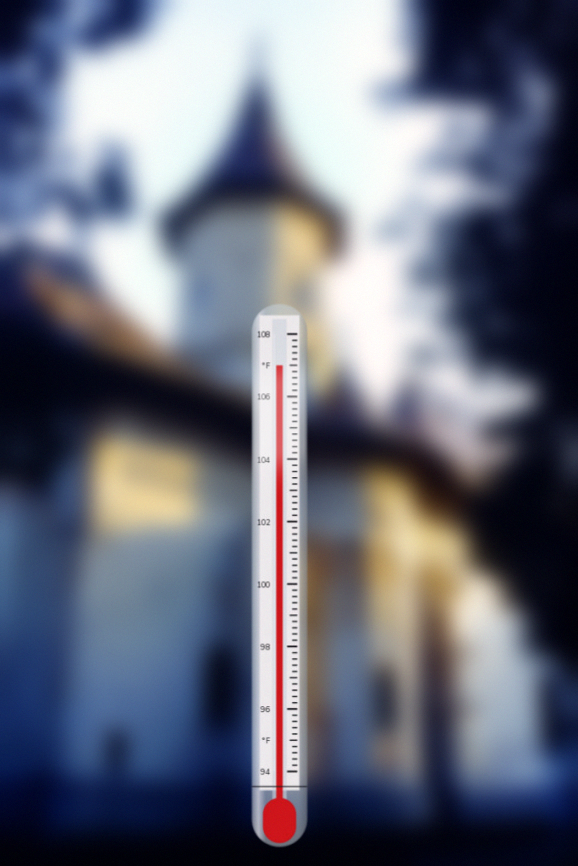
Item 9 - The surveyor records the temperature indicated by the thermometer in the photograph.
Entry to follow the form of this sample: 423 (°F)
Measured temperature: 107 (°F)
